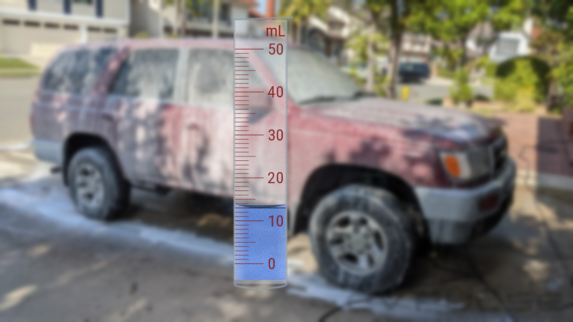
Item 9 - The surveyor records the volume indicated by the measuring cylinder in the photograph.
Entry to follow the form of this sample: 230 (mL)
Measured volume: 13 (mL)
